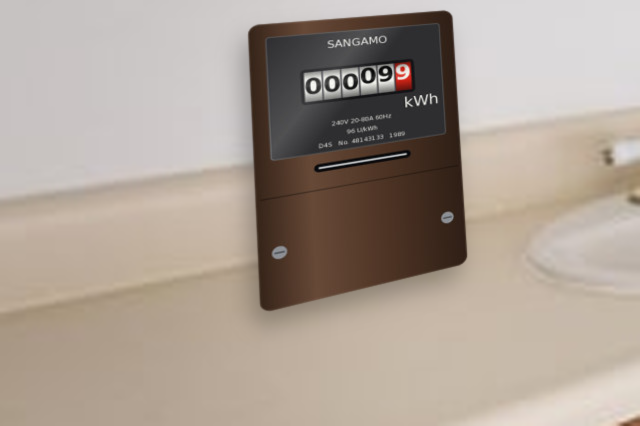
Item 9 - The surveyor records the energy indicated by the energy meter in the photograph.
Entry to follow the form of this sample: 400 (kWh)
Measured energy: 9.9 (kWh)
